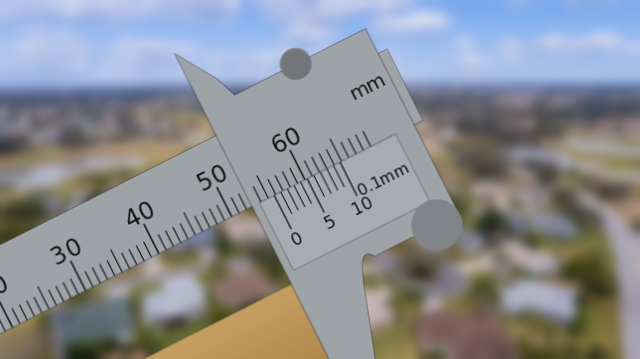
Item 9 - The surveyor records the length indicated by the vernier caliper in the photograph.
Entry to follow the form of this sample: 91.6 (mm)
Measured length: 55.8 (mm)
